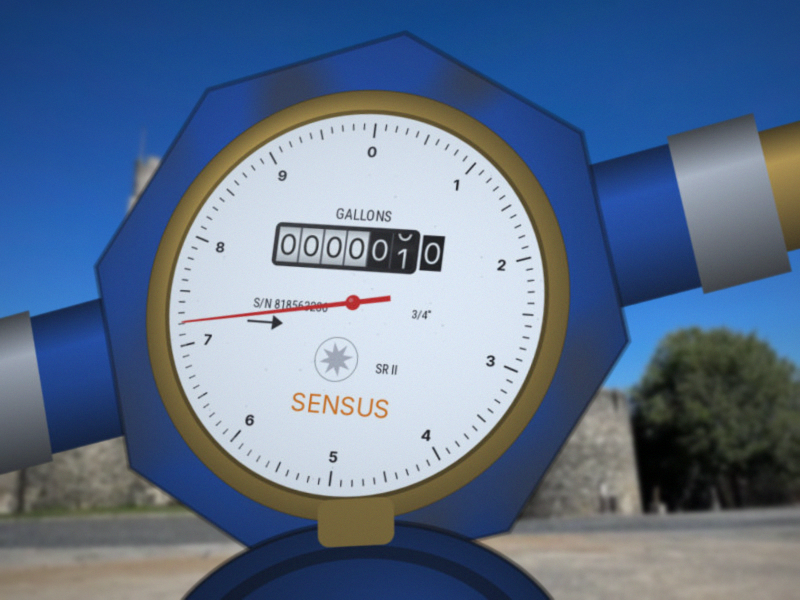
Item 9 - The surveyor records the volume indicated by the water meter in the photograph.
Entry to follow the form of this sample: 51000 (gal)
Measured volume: 7.2 (gal)
